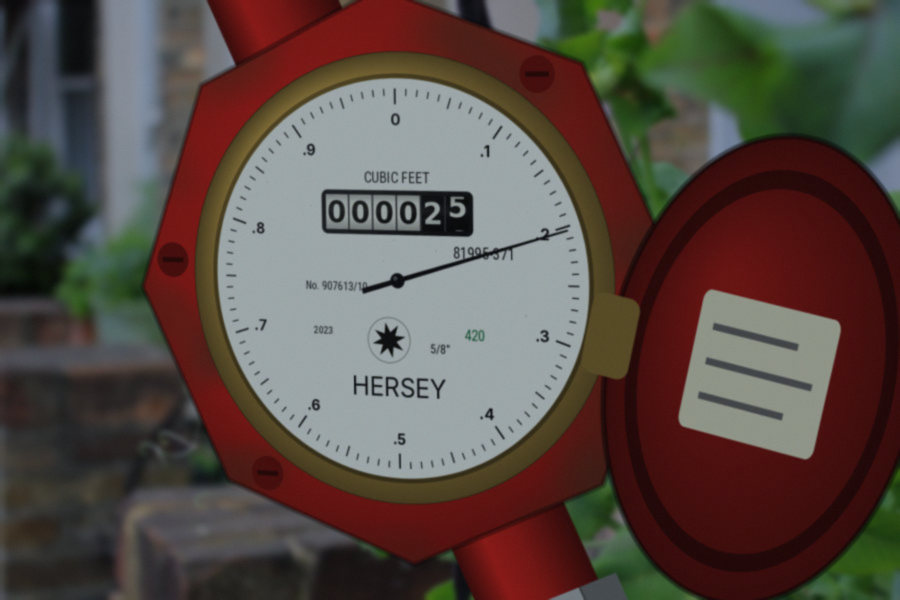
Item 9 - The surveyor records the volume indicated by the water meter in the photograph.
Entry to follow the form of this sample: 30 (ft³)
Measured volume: 25.20 (ft³)
